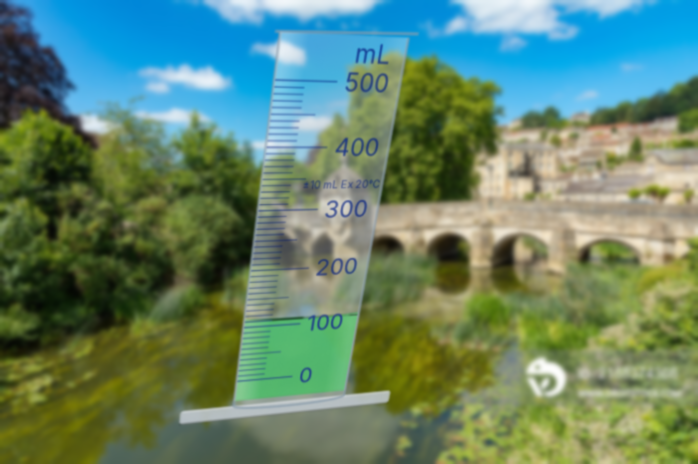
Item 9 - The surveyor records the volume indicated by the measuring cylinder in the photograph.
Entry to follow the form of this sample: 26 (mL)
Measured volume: 110 (mL)
